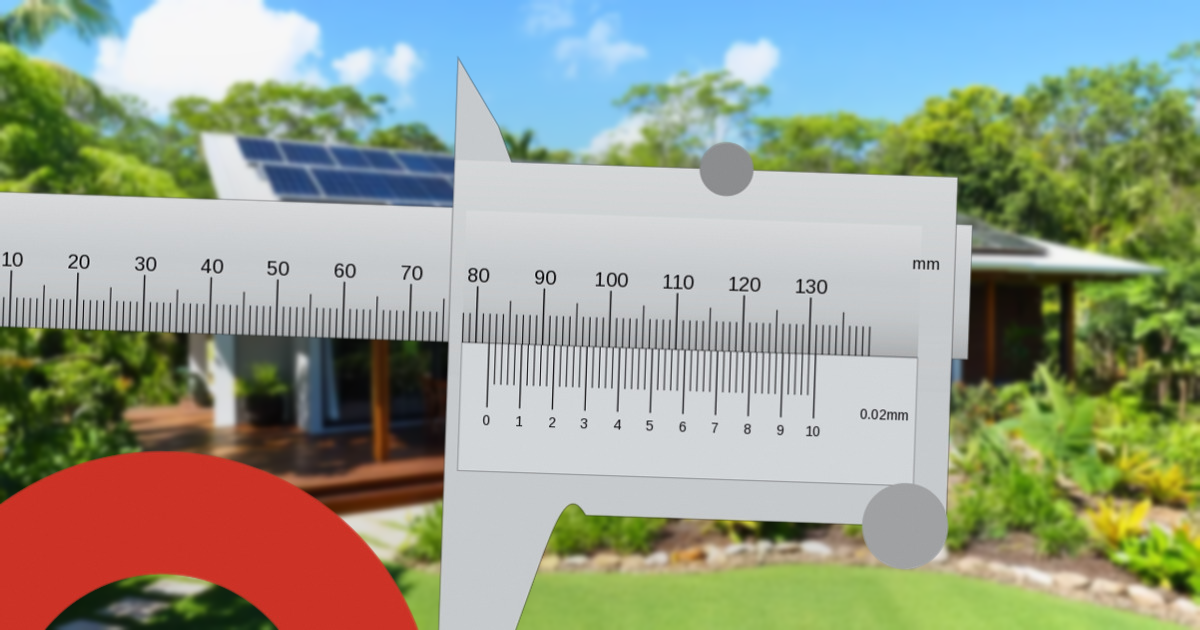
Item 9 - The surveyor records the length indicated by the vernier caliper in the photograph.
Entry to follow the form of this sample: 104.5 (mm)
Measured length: 82.0 (mm)
